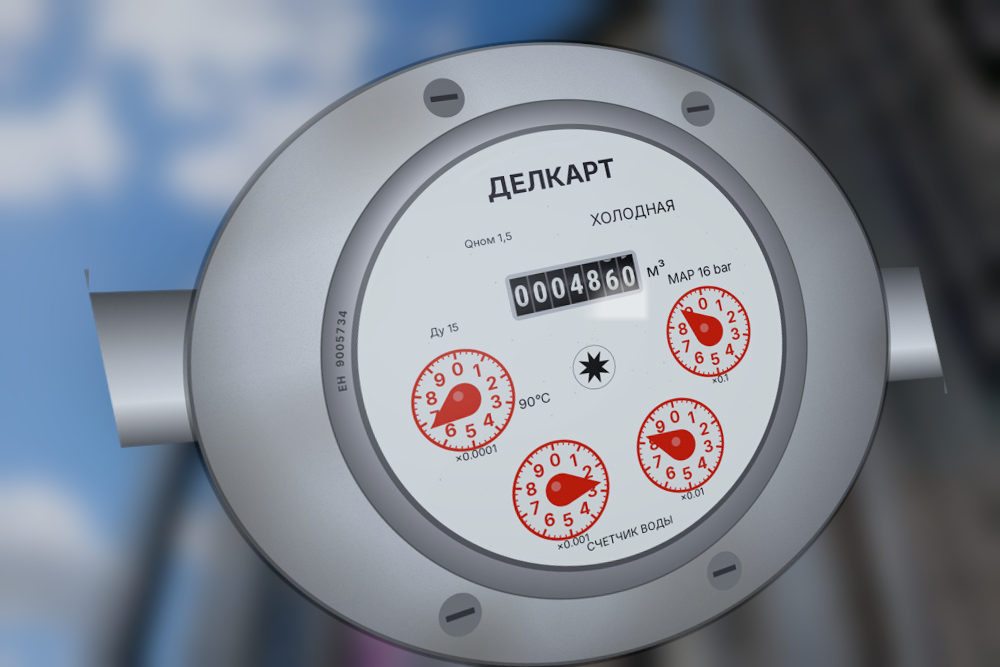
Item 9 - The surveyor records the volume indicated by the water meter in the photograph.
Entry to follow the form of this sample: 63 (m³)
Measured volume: 4859.8826 (m³)
